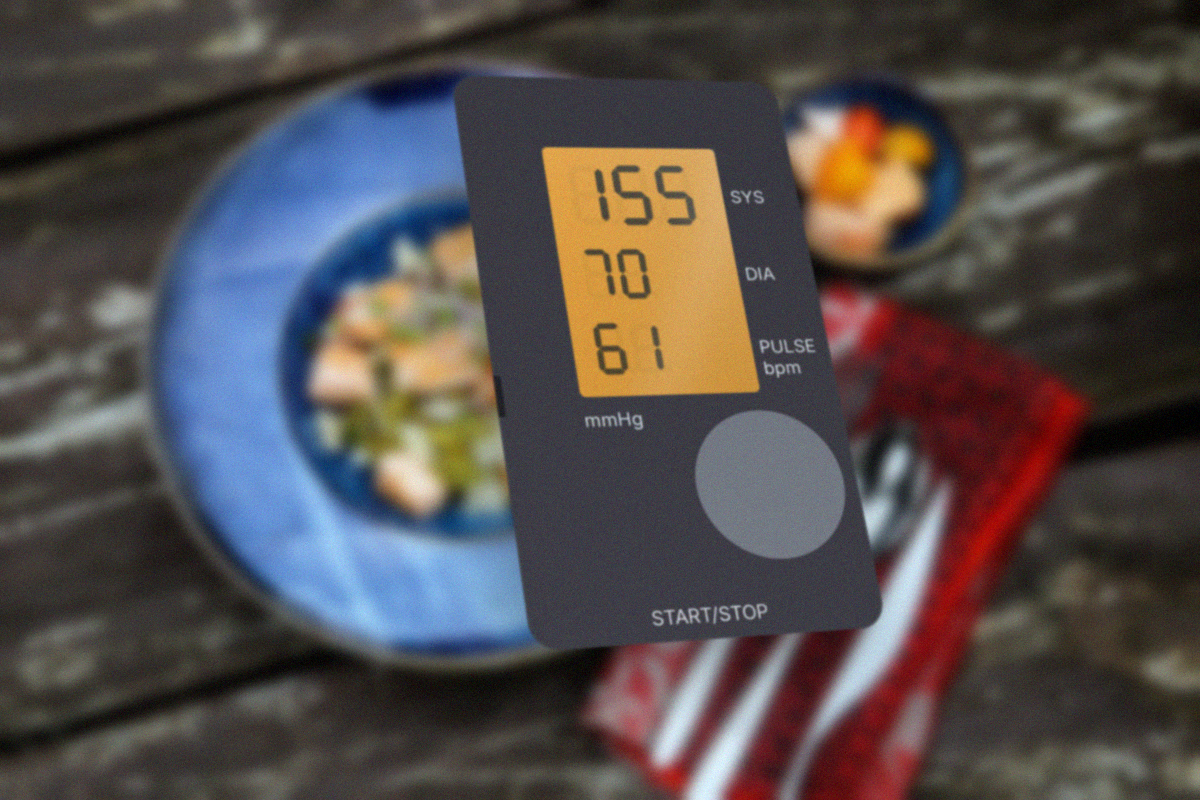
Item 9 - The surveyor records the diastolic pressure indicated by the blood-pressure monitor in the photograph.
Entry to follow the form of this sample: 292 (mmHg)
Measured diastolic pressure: 70 (mmHg)
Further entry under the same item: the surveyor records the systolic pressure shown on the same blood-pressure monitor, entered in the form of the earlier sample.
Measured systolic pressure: 155 (mmHg)
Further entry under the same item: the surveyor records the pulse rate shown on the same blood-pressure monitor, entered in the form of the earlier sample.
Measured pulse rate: 61 (bpm)
